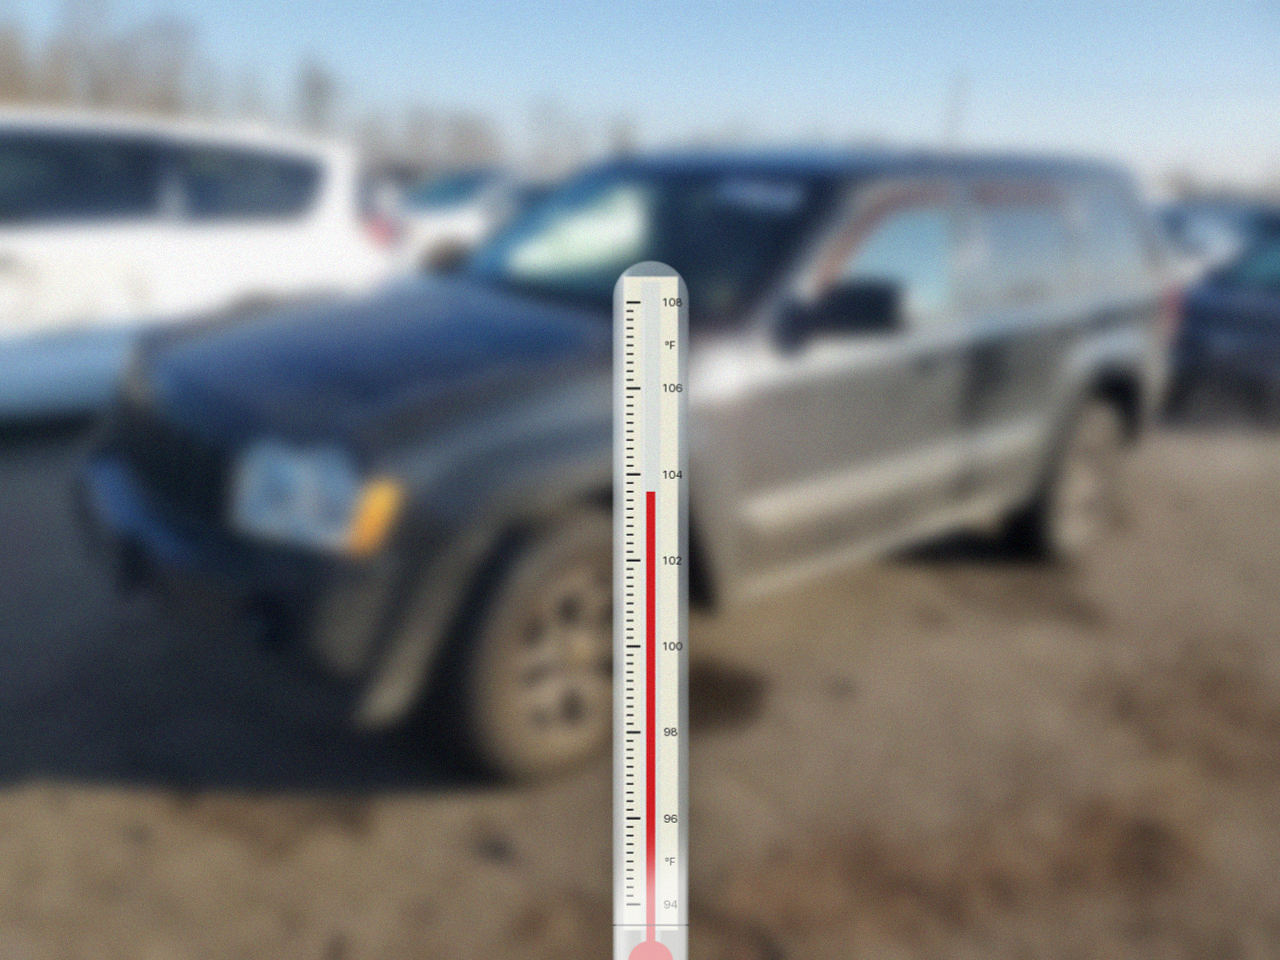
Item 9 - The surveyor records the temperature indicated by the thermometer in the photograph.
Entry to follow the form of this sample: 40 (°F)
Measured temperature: 103.6 (°F)
